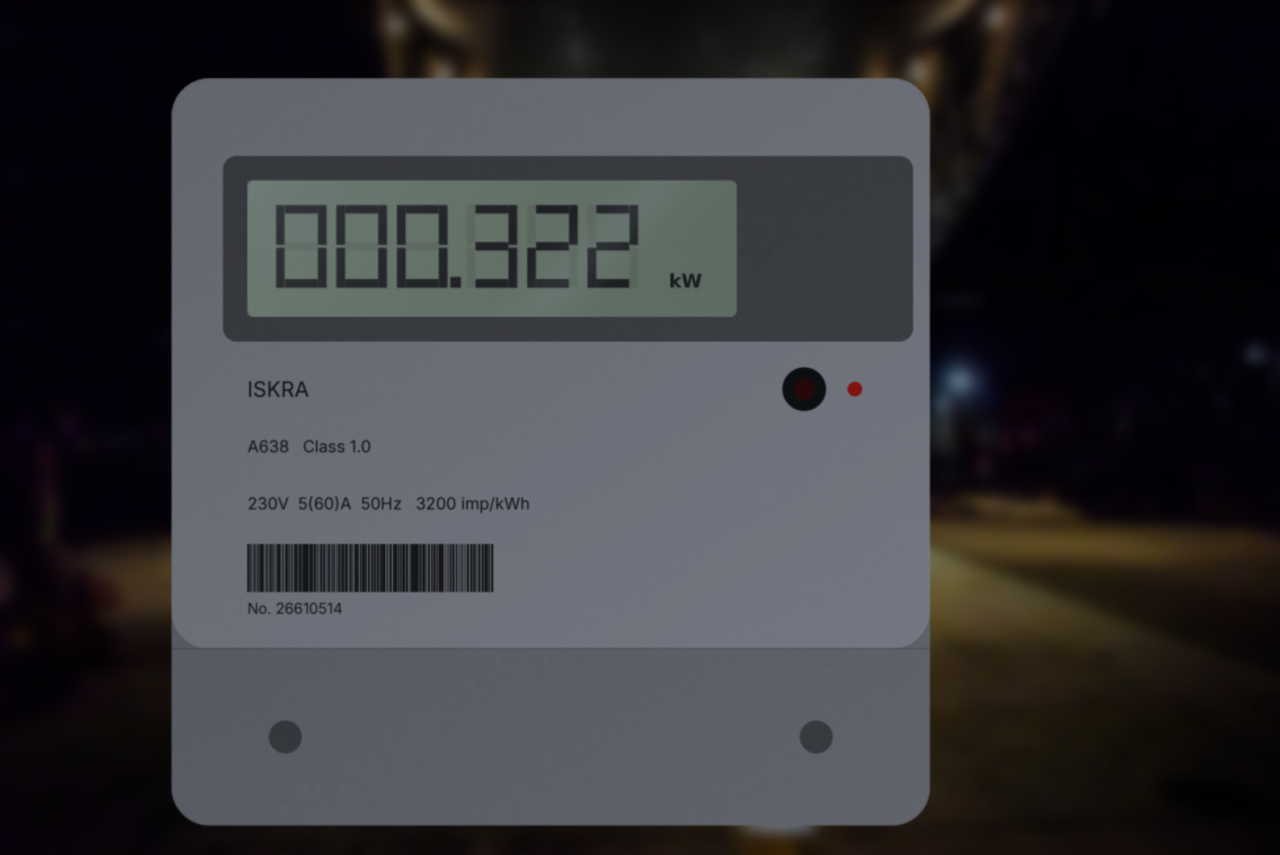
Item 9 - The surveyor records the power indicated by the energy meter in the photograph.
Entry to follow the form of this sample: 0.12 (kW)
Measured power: 0.322 (kW)
